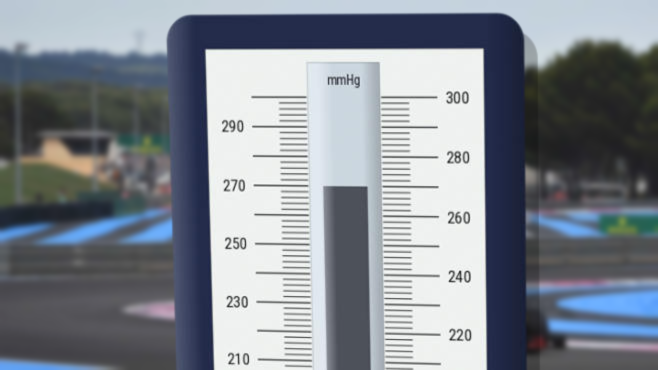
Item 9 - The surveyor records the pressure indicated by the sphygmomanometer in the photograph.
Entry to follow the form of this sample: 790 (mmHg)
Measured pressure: 270 (mmHg)
